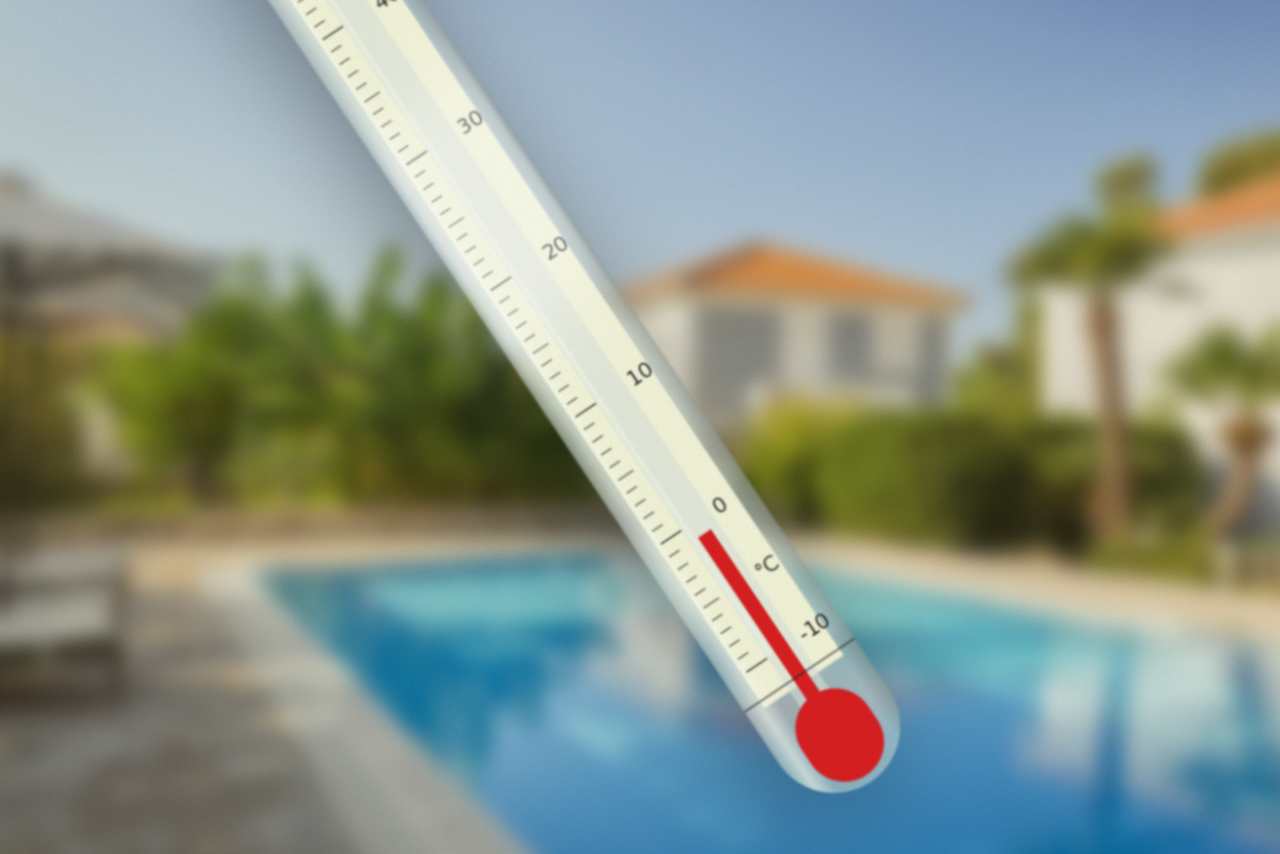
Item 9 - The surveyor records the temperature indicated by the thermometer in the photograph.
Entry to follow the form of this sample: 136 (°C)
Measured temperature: -1 (°C)
